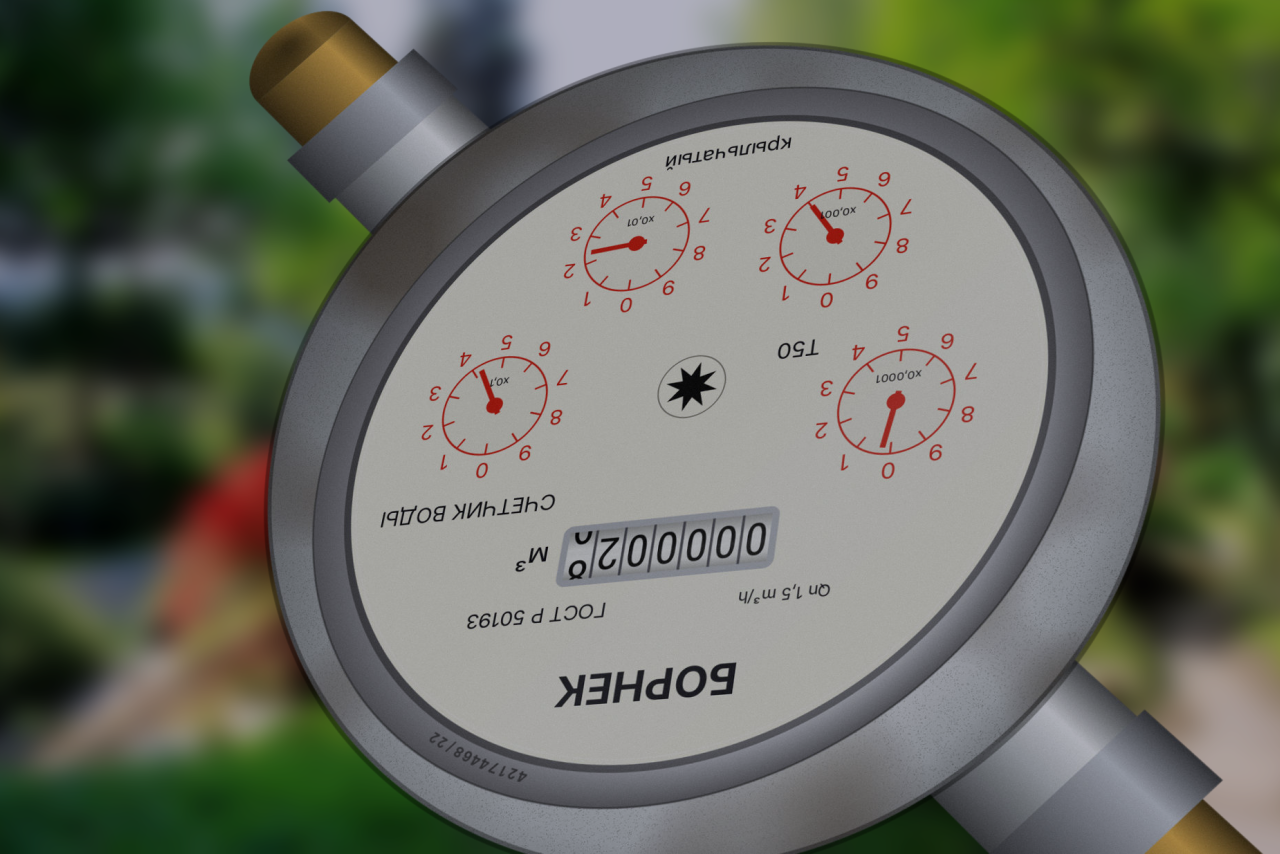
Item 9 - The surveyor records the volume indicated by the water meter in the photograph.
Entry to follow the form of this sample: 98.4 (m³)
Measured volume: 28.4240 (m³)
